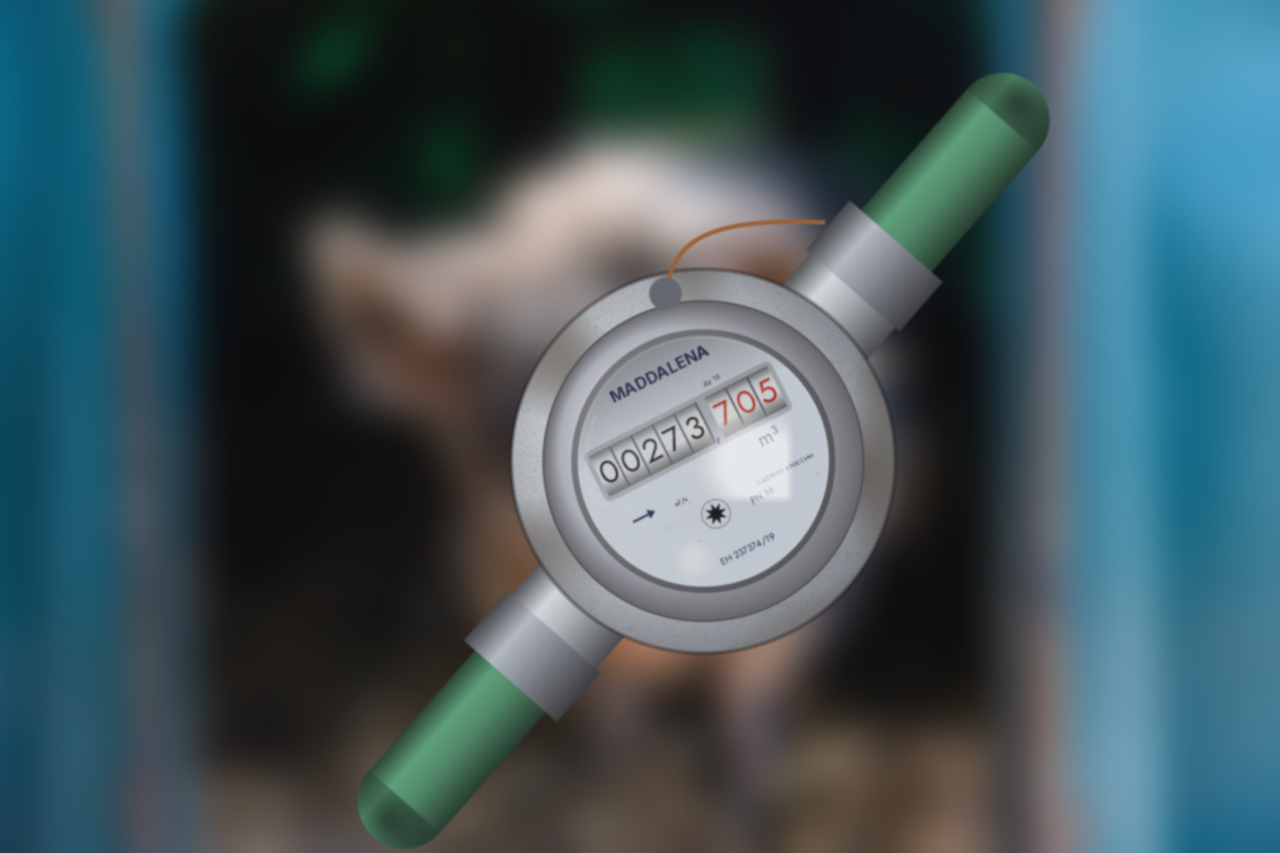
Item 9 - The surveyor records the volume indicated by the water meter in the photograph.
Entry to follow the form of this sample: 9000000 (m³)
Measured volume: 273.705 (m³)
